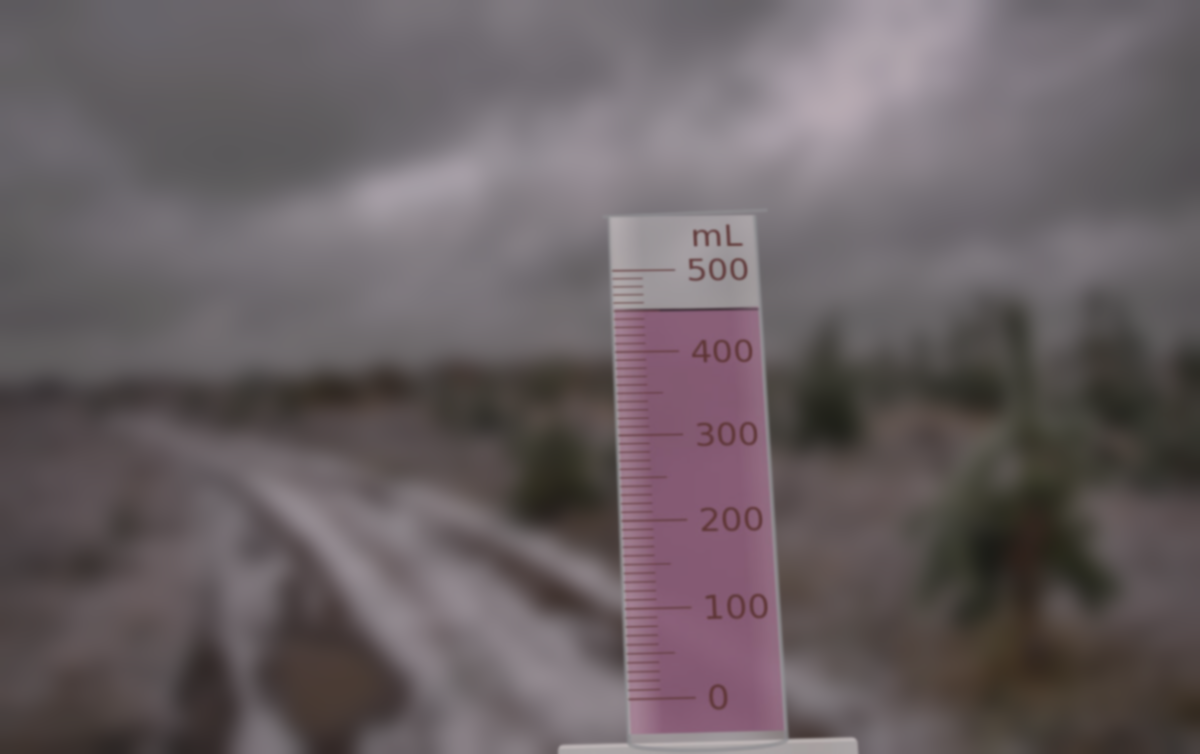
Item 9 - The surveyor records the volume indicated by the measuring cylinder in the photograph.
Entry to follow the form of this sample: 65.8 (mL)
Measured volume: 450 (mL)
